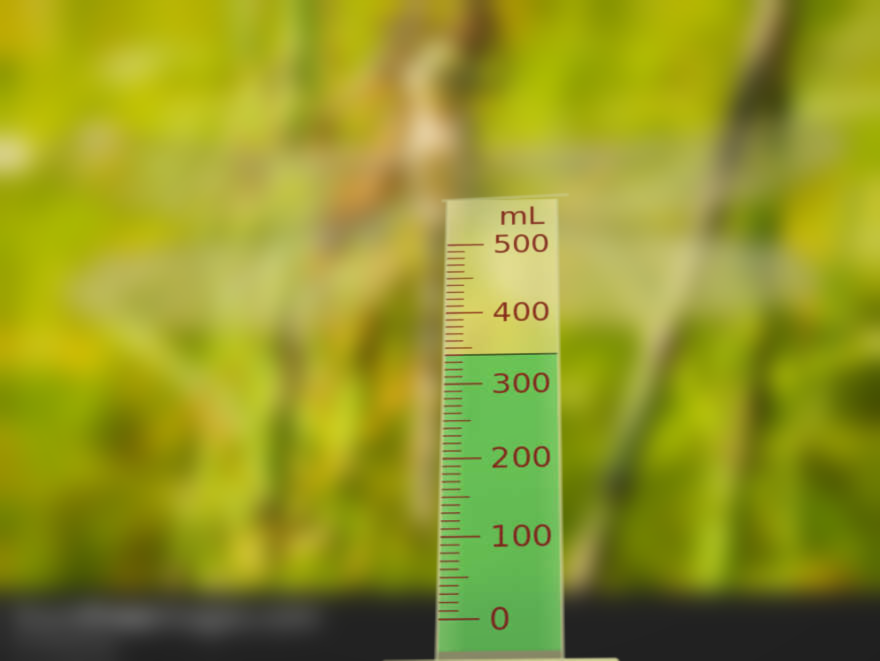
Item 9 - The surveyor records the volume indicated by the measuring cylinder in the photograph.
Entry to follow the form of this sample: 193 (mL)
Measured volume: 340 (mL)
